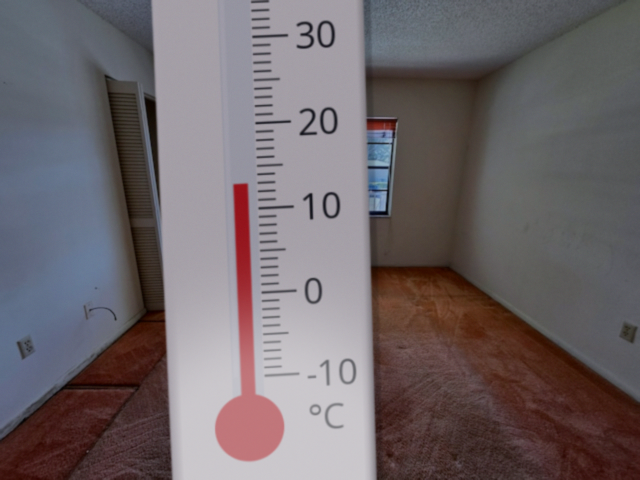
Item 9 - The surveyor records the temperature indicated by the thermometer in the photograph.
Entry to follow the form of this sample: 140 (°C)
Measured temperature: 13 (°C)
